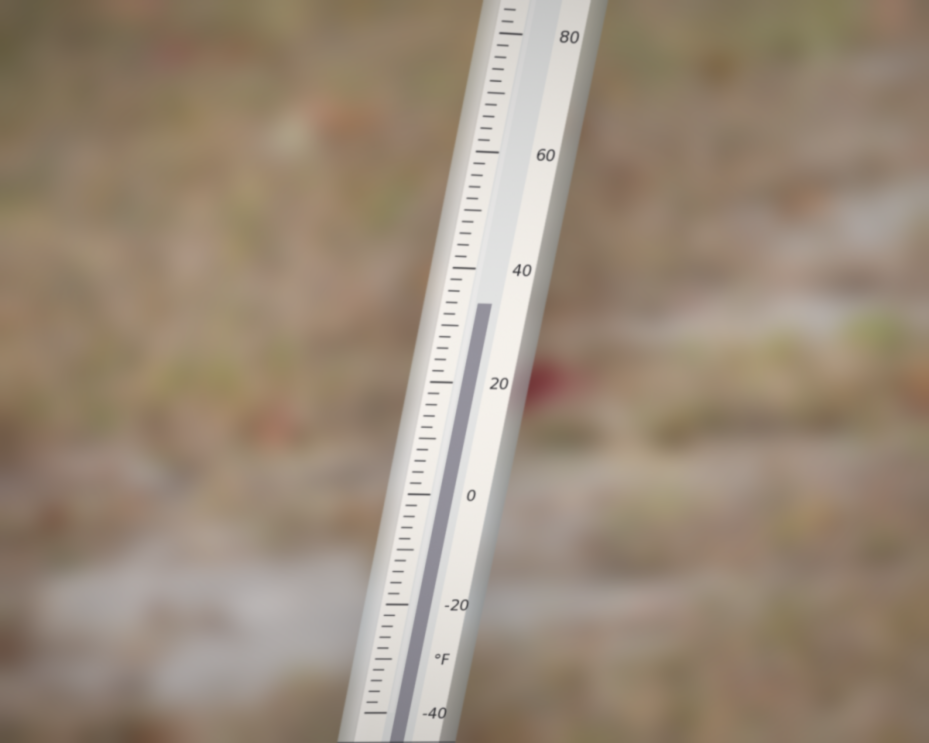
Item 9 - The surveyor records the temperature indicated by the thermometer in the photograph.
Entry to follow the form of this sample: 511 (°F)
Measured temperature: 34 (°F)
